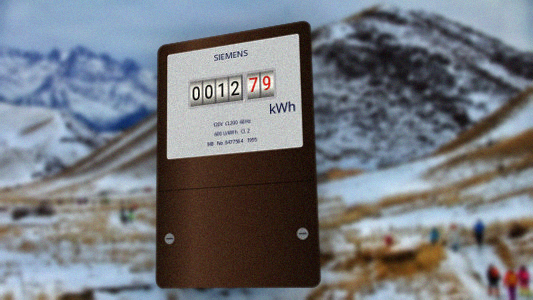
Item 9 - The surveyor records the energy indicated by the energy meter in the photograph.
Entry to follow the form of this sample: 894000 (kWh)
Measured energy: 12.79 (kWh)
